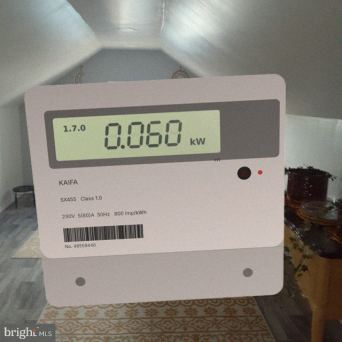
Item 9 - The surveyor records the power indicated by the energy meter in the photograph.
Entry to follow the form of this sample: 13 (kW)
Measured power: 0.060 (kW)
